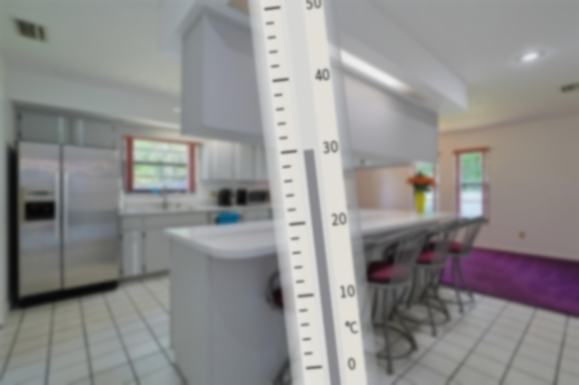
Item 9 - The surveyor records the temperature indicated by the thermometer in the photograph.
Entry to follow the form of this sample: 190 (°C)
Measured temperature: 30 (°C)
